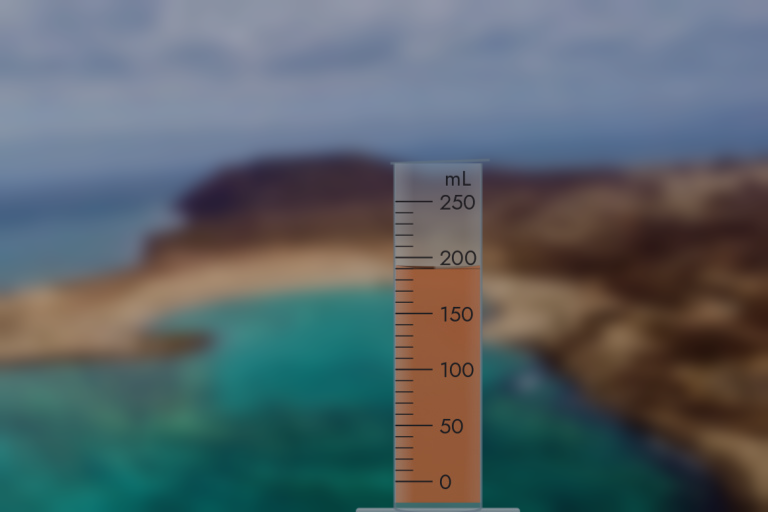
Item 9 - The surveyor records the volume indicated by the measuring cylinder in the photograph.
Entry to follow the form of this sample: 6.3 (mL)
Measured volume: 190 (mL)
